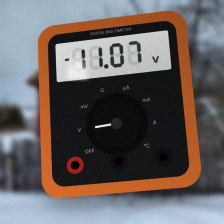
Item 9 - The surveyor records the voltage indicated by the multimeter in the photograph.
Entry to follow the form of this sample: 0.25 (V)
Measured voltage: -11.07 (V)
